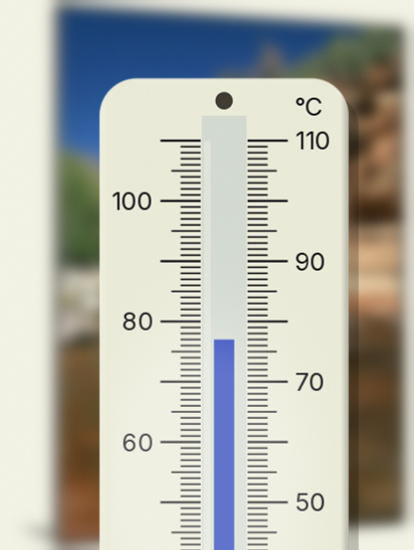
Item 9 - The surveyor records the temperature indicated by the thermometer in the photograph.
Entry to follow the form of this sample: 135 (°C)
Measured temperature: 77 (°C)
